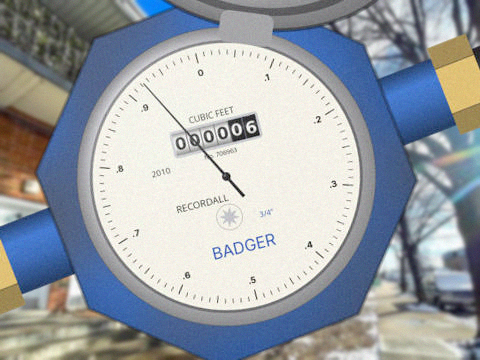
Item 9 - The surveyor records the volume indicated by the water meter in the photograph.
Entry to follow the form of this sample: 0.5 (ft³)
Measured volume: 5.92 (ft³)
